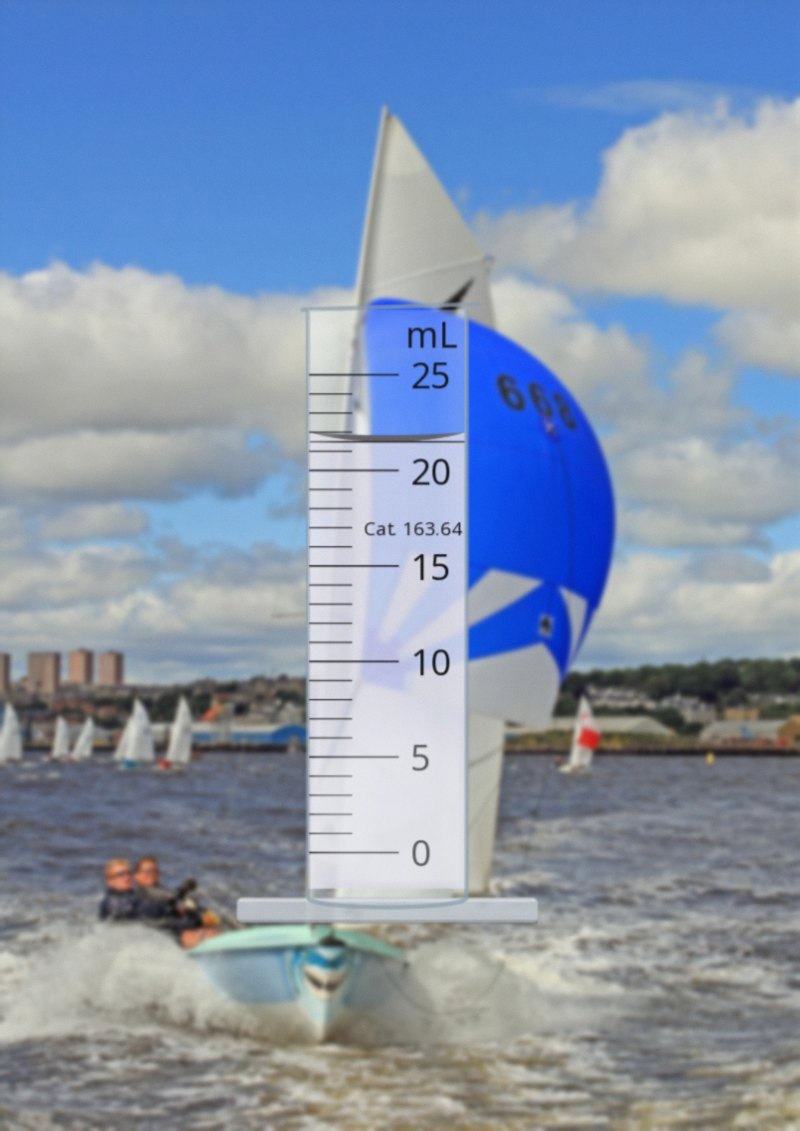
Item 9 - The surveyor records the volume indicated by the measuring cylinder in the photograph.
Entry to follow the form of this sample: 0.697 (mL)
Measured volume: 21.5 (mL)
